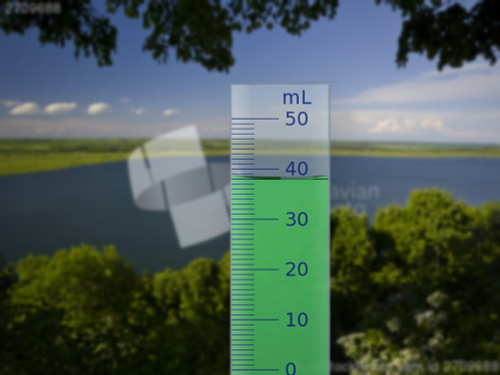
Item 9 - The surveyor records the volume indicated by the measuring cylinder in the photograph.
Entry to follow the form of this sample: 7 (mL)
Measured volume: 38 (mL)
